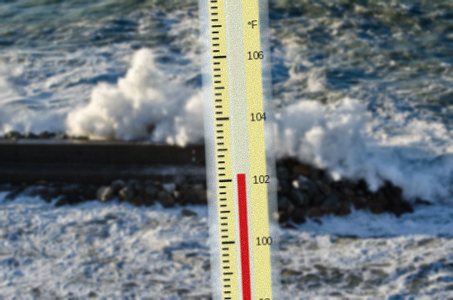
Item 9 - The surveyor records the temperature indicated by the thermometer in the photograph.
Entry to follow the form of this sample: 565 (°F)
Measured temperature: 102.2 (°F)
